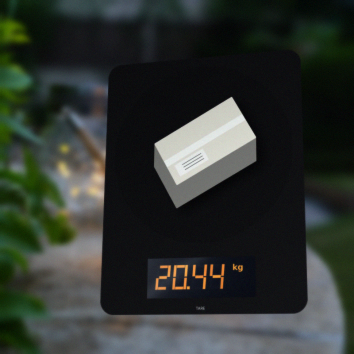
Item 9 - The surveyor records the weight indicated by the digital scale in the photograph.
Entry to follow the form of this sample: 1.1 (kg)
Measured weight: 20.44 (kg)
